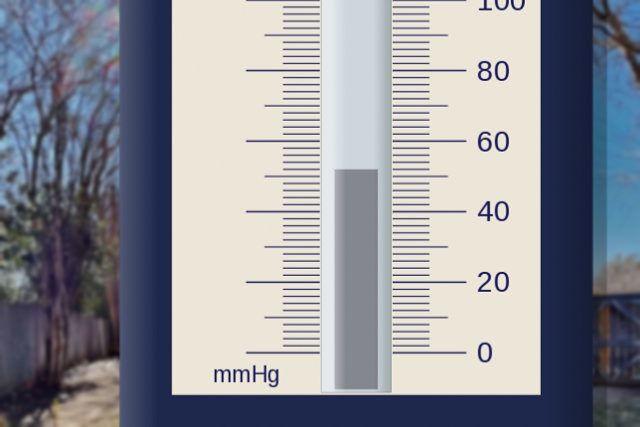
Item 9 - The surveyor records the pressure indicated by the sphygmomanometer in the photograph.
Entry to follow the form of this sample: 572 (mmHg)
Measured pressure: 52 (mmHg)
